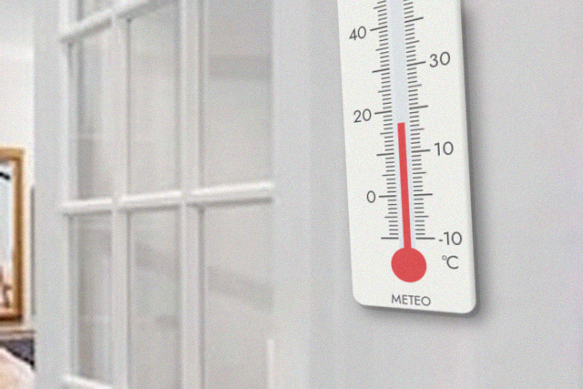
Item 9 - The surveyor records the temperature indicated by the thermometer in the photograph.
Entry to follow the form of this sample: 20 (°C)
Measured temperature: 17 (°C)
